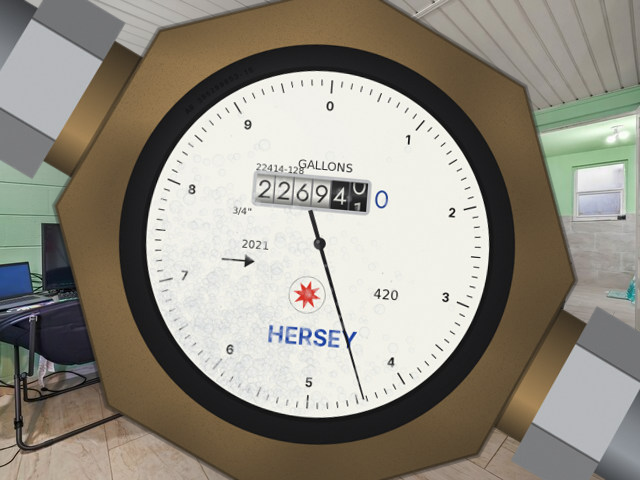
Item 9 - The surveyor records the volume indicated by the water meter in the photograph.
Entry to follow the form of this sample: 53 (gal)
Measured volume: 2269404.4 (gal)
